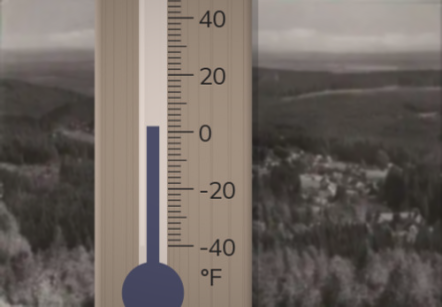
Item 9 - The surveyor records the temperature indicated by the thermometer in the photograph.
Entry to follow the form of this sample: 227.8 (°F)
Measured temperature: 2 (°F)
